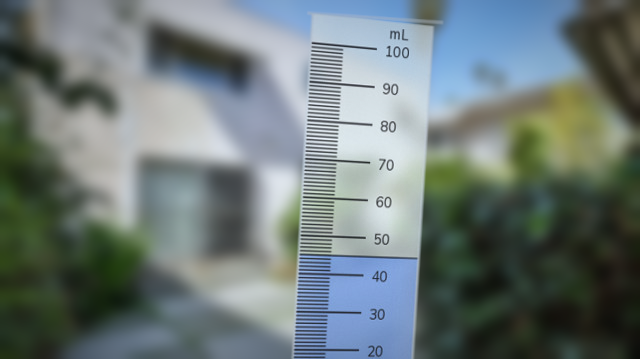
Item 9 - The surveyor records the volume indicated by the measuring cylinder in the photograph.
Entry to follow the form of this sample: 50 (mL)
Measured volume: 45 (mL)
